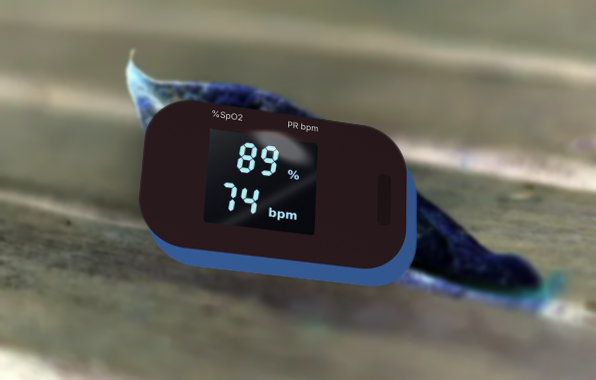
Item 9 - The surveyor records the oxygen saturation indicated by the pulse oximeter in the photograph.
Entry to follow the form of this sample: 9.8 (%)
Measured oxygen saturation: 89 (%)
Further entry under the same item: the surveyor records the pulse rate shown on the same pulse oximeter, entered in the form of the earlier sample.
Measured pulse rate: 74 (bpm)
